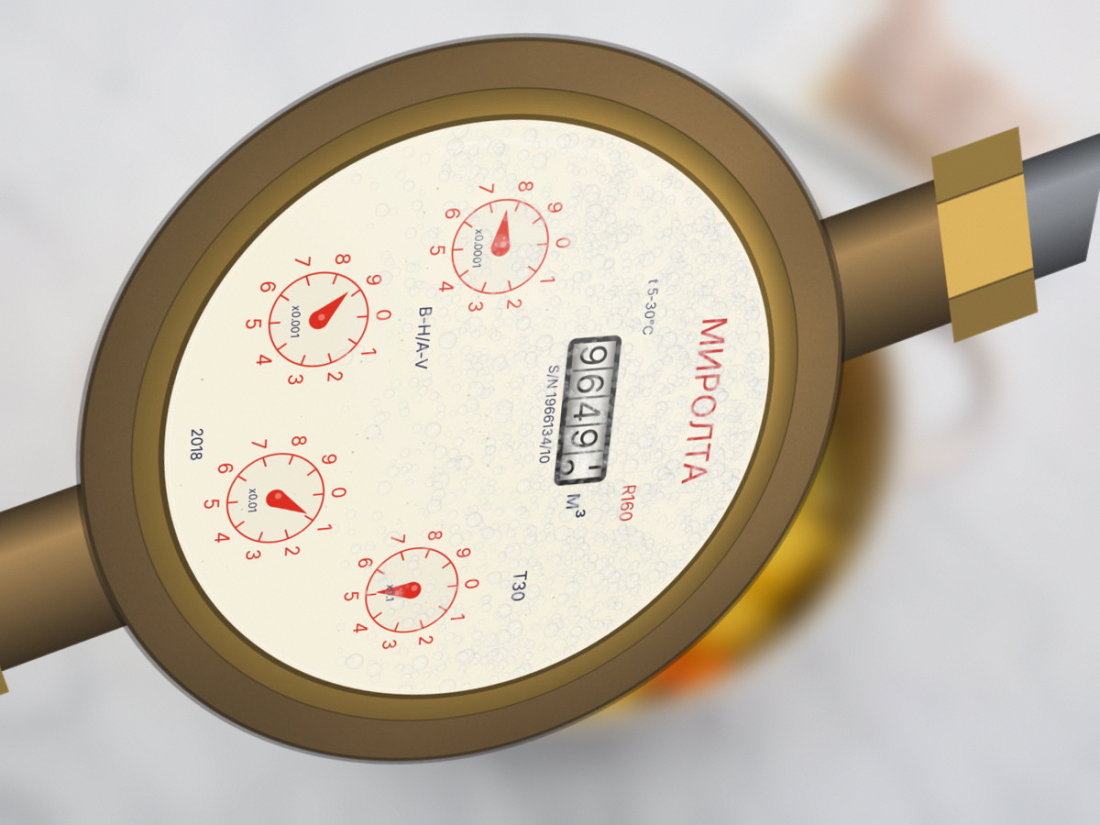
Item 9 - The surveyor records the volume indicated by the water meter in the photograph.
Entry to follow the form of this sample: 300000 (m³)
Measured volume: 96491.5087 (m³)
